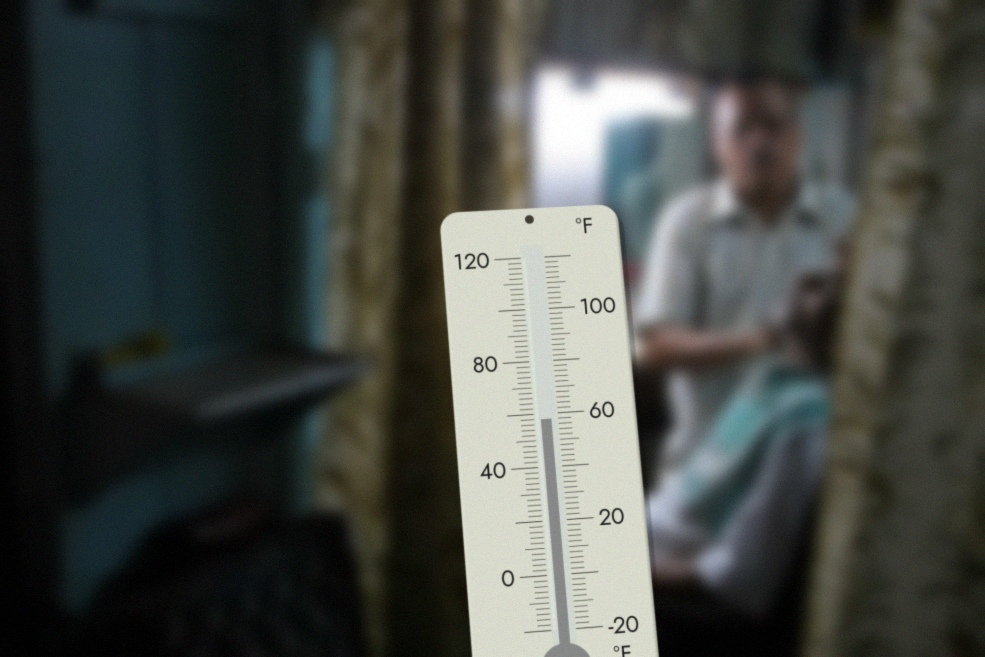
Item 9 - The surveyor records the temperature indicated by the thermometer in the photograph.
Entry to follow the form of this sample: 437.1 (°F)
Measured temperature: 58 (°F)
